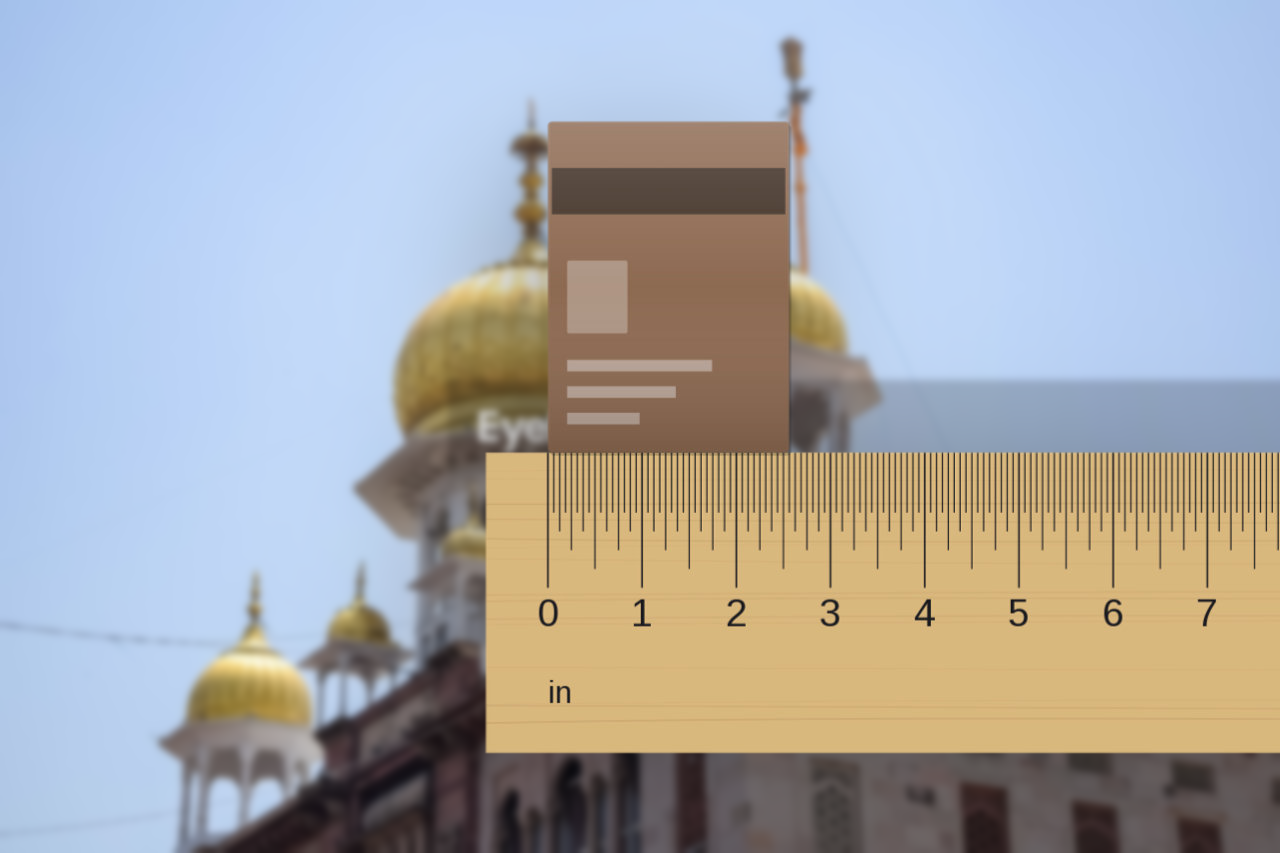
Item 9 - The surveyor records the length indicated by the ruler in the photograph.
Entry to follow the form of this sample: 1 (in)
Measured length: 2.5625 (in)
